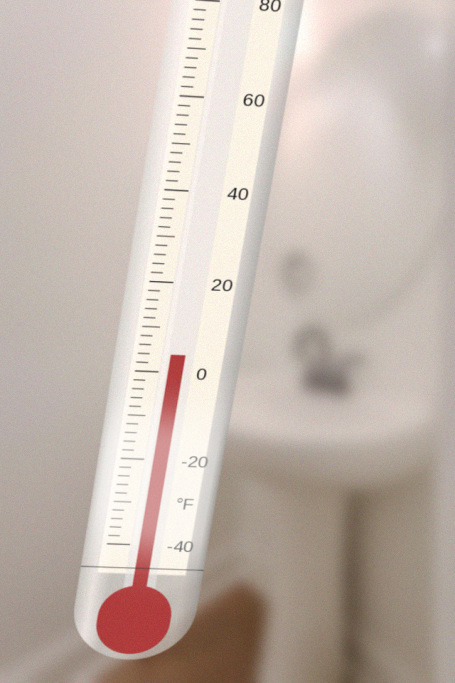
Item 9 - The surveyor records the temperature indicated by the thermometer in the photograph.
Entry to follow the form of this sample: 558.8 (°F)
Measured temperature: 4 (°F)
